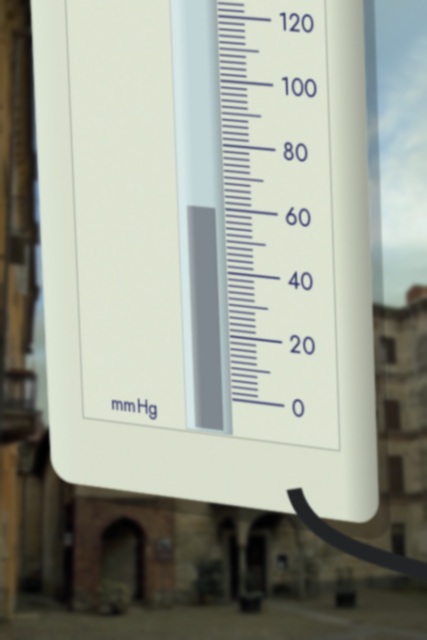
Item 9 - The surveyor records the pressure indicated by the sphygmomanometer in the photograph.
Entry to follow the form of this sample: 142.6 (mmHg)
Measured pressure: 60 (mmHg)
